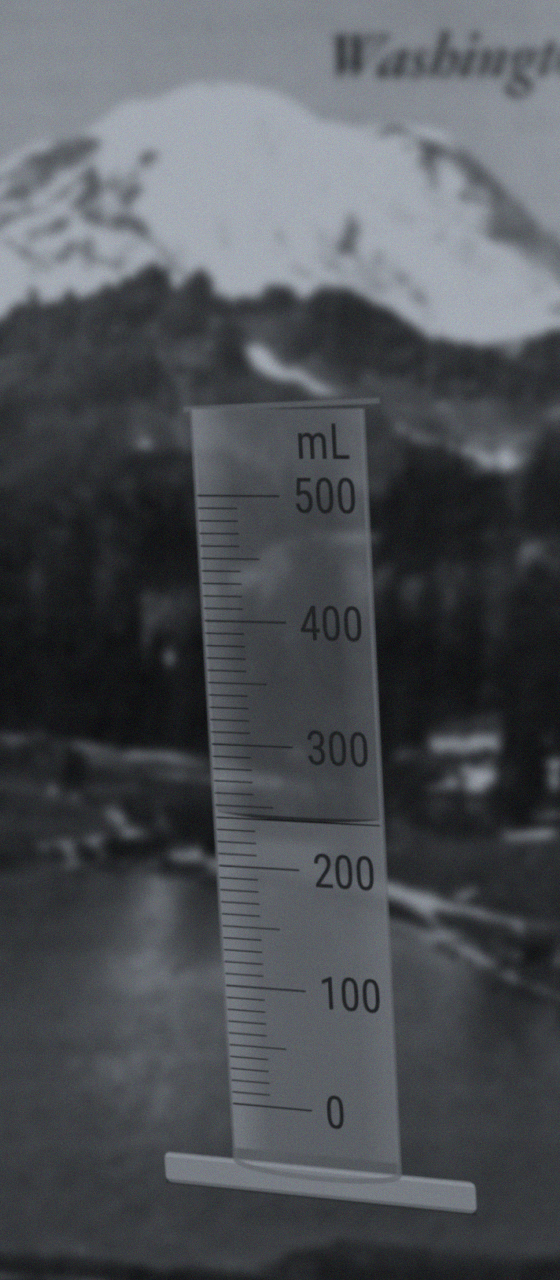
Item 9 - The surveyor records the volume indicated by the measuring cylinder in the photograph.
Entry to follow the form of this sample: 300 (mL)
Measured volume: 240 (mL)
